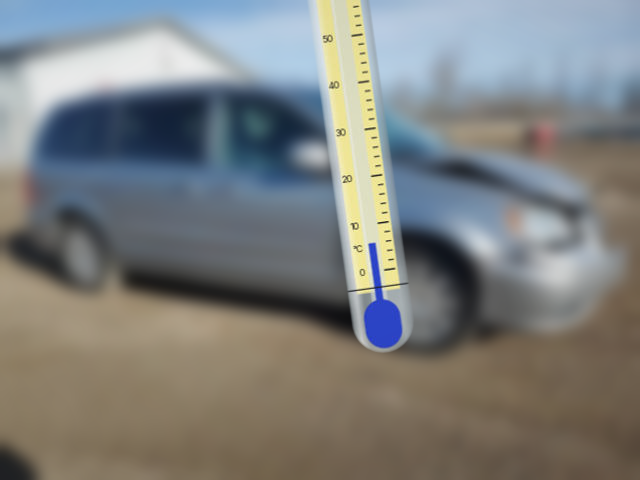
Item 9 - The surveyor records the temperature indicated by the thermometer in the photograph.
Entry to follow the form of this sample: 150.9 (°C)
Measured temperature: 6 (°C)
